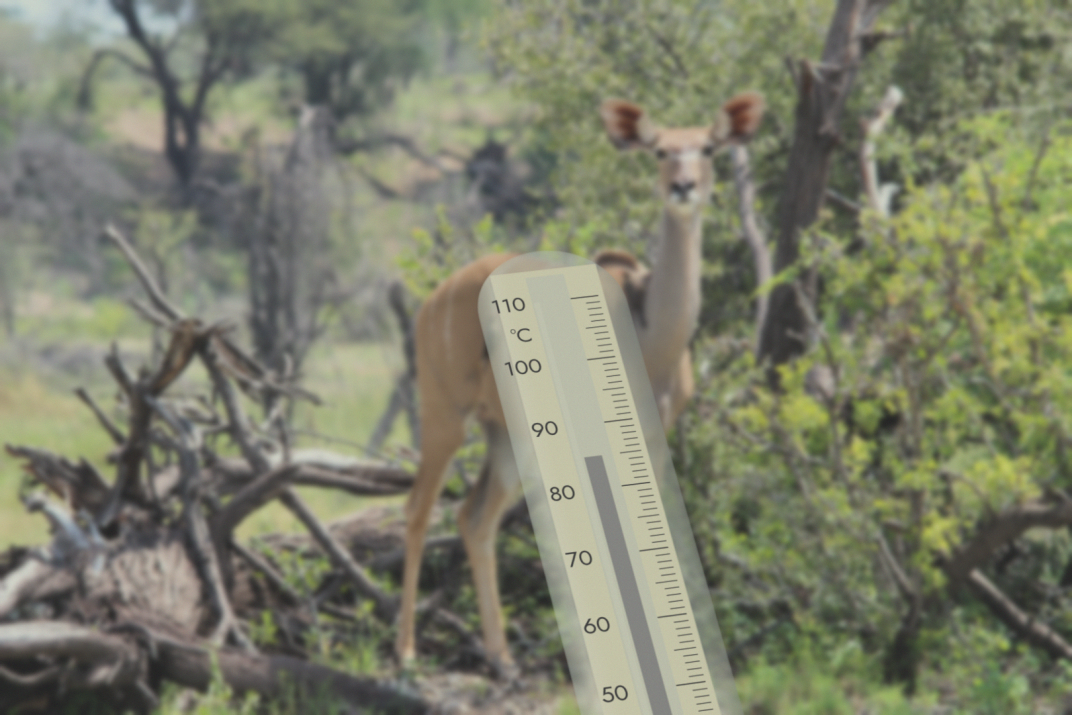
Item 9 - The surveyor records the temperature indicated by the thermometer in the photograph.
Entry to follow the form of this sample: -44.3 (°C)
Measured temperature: 85 (°C)
